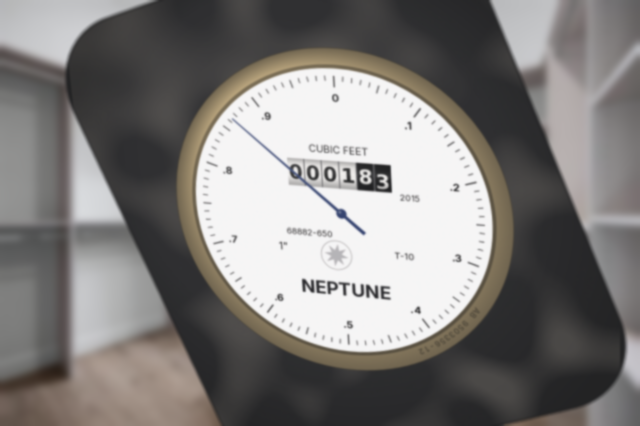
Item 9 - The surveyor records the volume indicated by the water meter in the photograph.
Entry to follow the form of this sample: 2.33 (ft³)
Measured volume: 182.86 (ft³)
